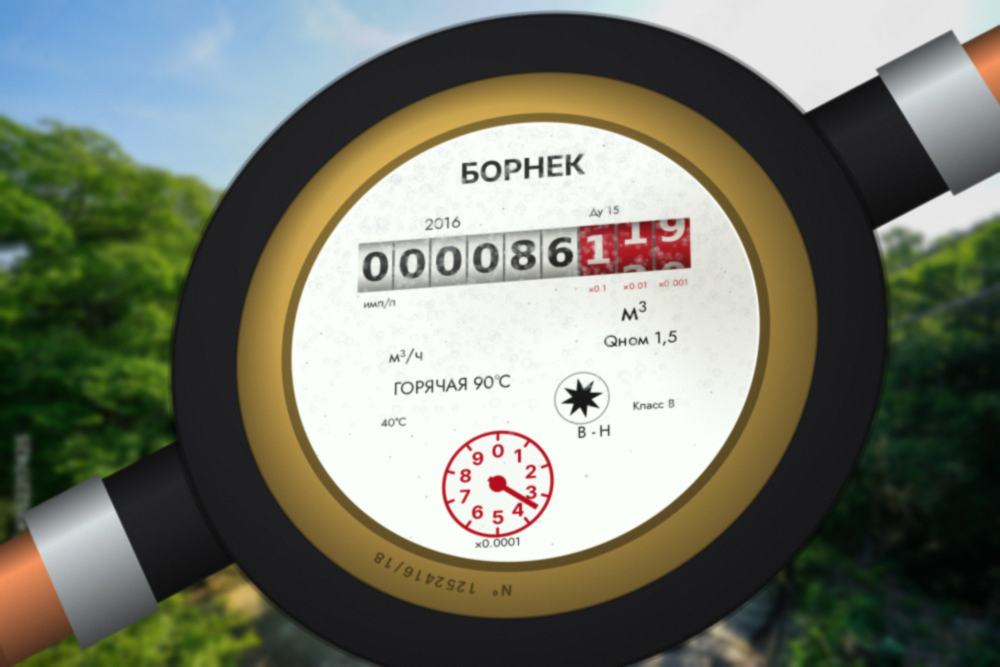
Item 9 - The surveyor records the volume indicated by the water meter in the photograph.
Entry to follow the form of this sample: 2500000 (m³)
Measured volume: 86.1193 (m³)
